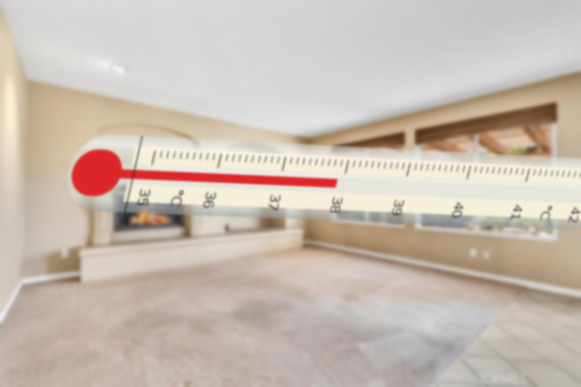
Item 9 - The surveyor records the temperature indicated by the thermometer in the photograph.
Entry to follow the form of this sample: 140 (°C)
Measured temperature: 37.9 (°C)
